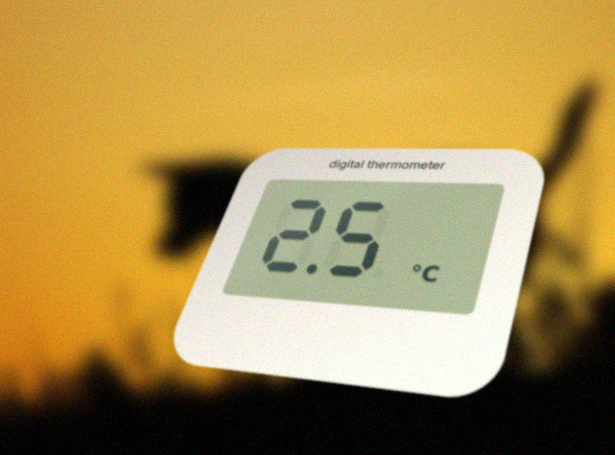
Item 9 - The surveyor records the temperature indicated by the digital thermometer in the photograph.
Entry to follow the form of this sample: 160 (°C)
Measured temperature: 2.5 (°C)
